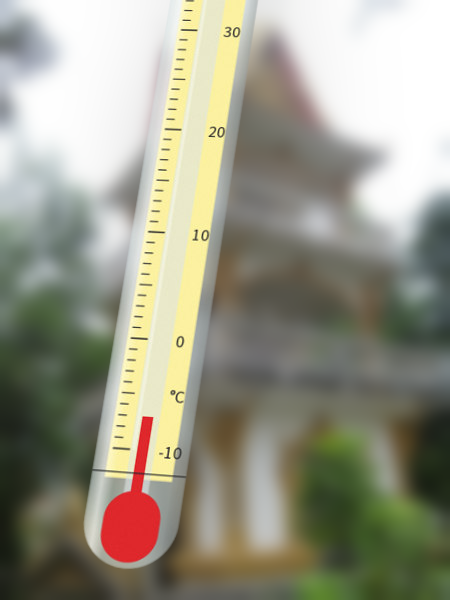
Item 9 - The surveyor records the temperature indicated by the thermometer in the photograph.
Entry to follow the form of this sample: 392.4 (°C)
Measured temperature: -7 (°C)
